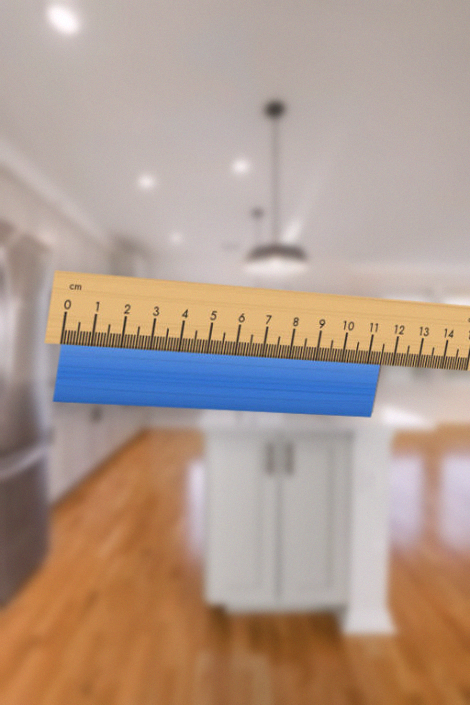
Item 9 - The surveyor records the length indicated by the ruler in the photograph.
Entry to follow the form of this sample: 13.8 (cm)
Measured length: 11.5 (cm)
